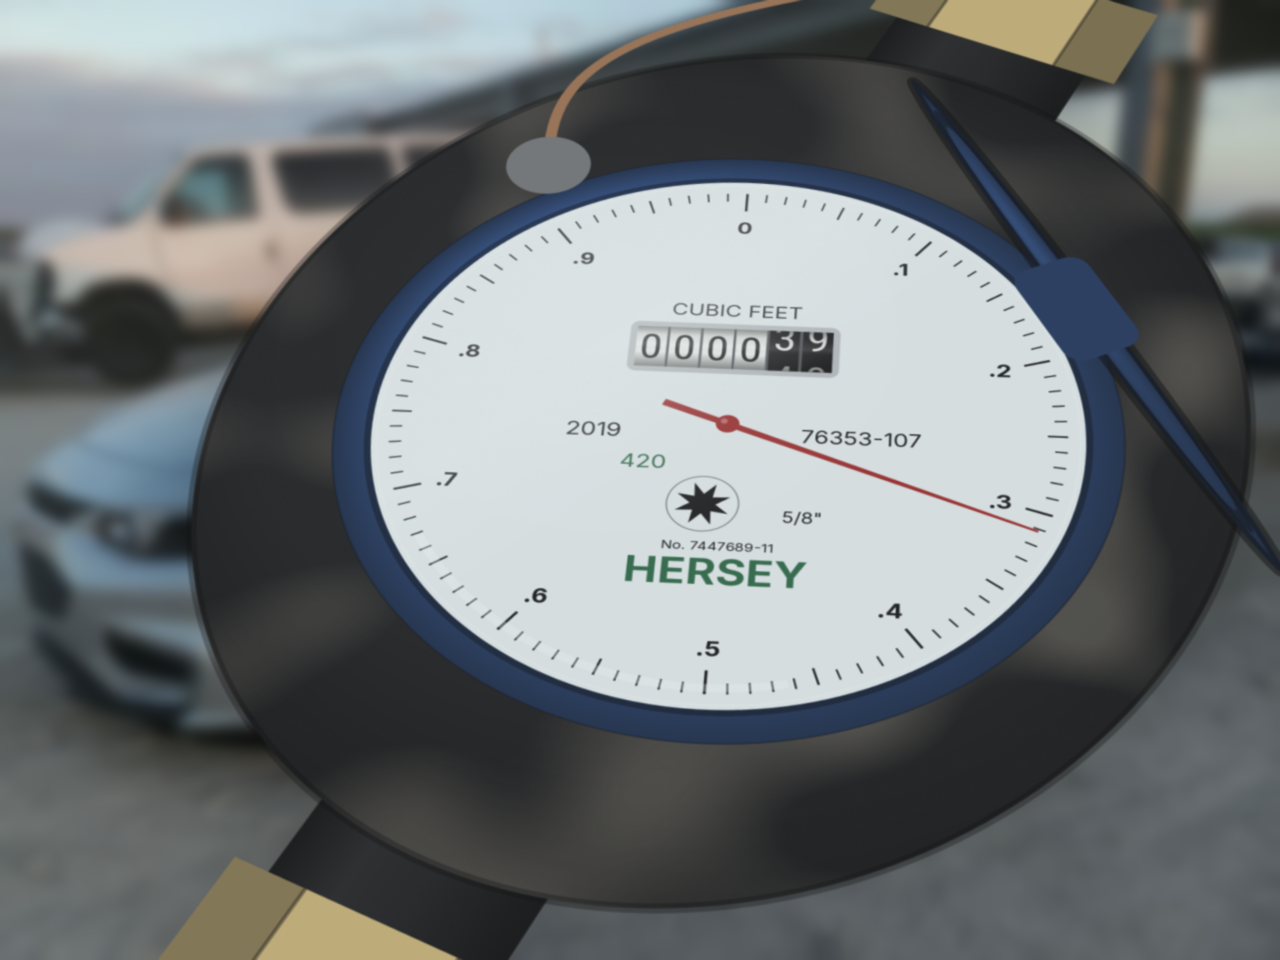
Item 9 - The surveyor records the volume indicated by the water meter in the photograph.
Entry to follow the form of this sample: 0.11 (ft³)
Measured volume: 39.31 (ft³)
